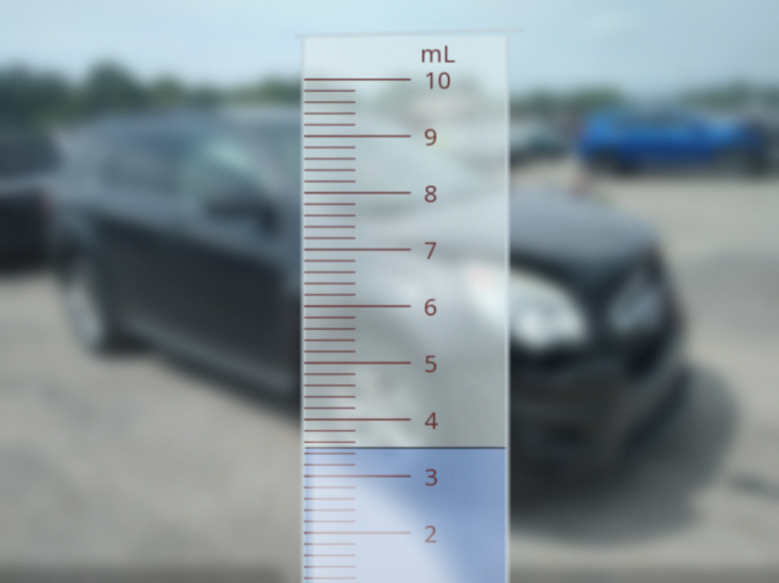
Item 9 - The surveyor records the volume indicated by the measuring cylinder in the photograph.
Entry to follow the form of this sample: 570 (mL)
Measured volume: 3.5 (mL)
